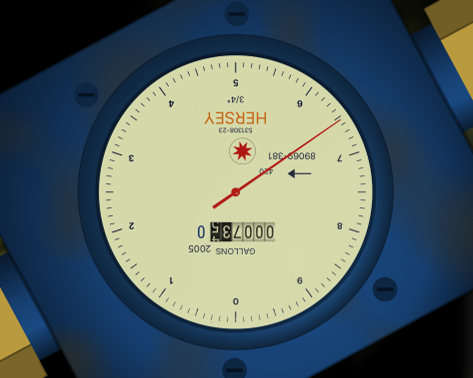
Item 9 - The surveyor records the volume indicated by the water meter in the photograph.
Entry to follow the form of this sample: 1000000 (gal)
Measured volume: 7346.5 (gal)
